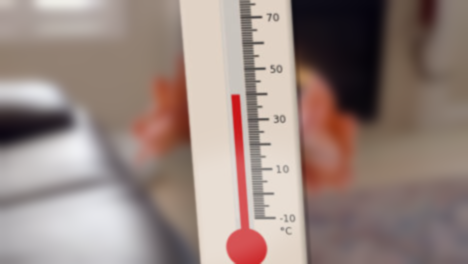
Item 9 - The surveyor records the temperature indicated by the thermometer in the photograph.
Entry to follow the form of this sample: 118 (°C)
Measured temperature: 40 (°C)
